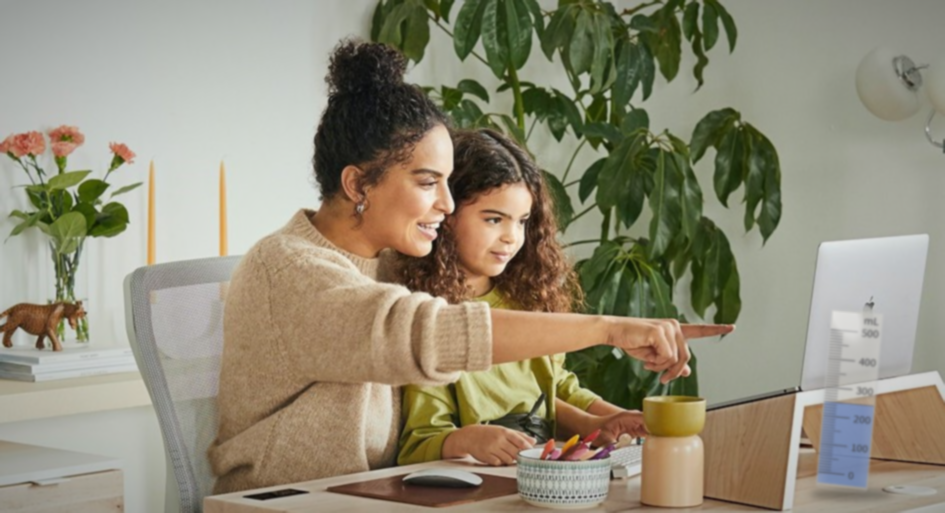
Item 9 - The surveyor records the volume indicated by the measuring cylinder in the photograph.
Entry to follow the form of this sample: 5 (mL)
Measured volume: 250 (mL)
